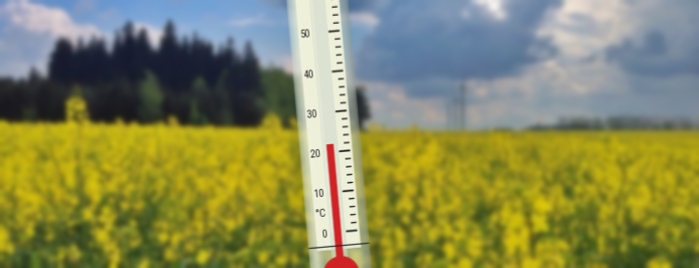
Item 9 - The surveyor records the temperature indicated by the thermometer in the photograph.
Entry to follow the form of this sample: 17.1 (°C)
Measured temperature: 22 (°C)
